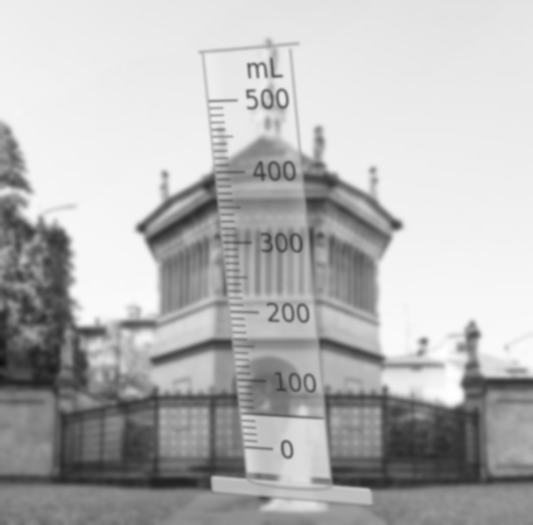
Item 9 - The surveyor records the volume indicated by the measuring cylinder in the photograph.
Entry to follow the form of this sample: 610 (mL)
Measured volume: 50 (mL)
